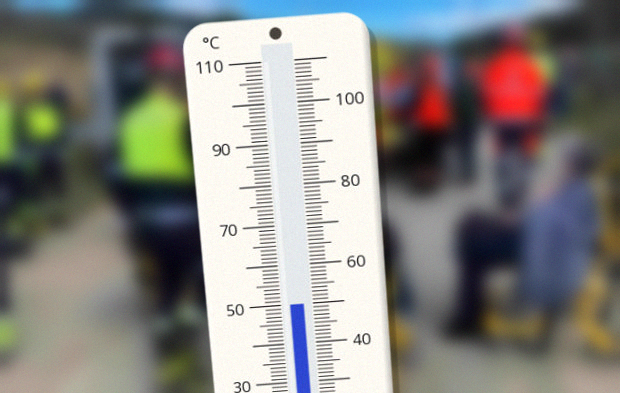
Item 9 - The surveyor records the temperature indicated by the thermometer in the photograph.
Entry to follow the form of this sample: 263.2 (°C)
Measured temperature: 50 (°C)
